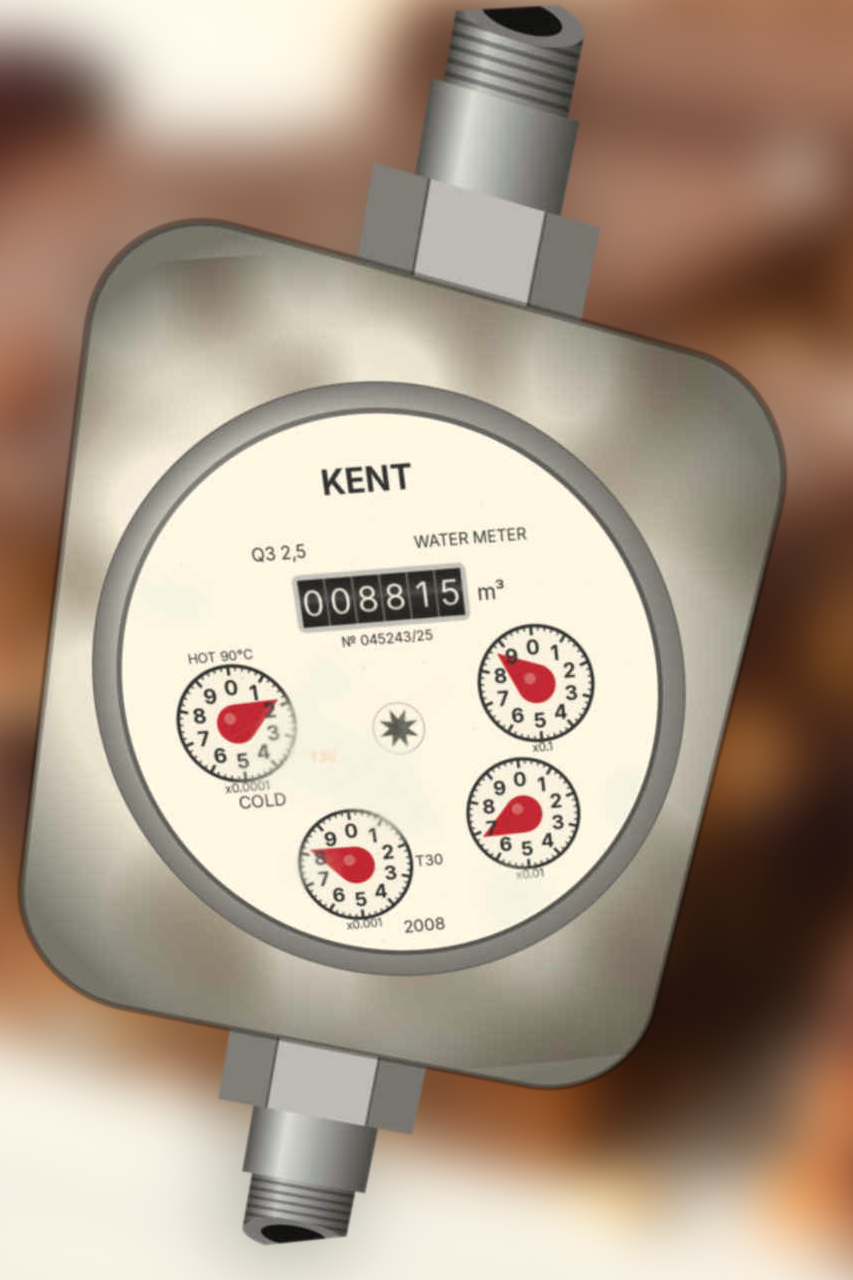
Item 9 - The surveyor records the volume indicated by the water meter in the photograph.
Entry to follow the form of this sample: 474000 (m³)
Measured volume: 8815.8681 (m³)
